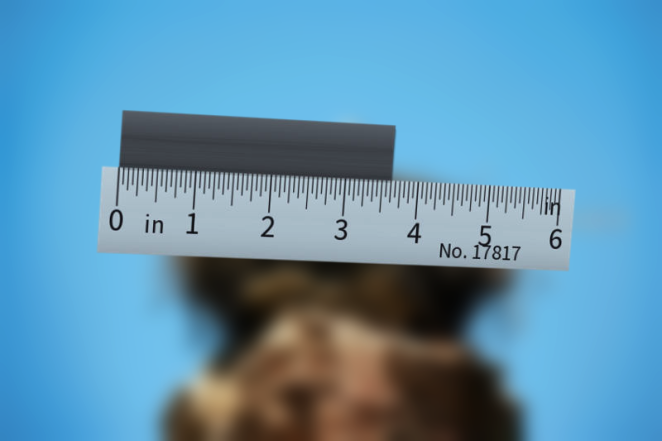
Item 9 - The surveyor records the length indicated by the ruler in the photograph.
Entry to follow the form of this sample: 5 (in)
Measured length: 3.625 (in)
